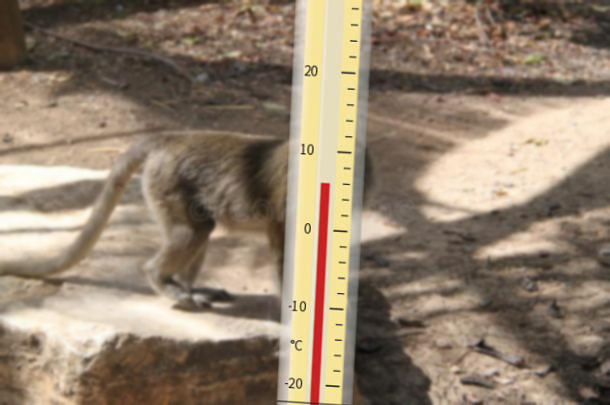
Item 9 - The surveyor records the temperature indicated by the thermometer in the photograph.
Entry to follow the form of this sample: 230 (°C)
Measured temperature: 6 (°C)
